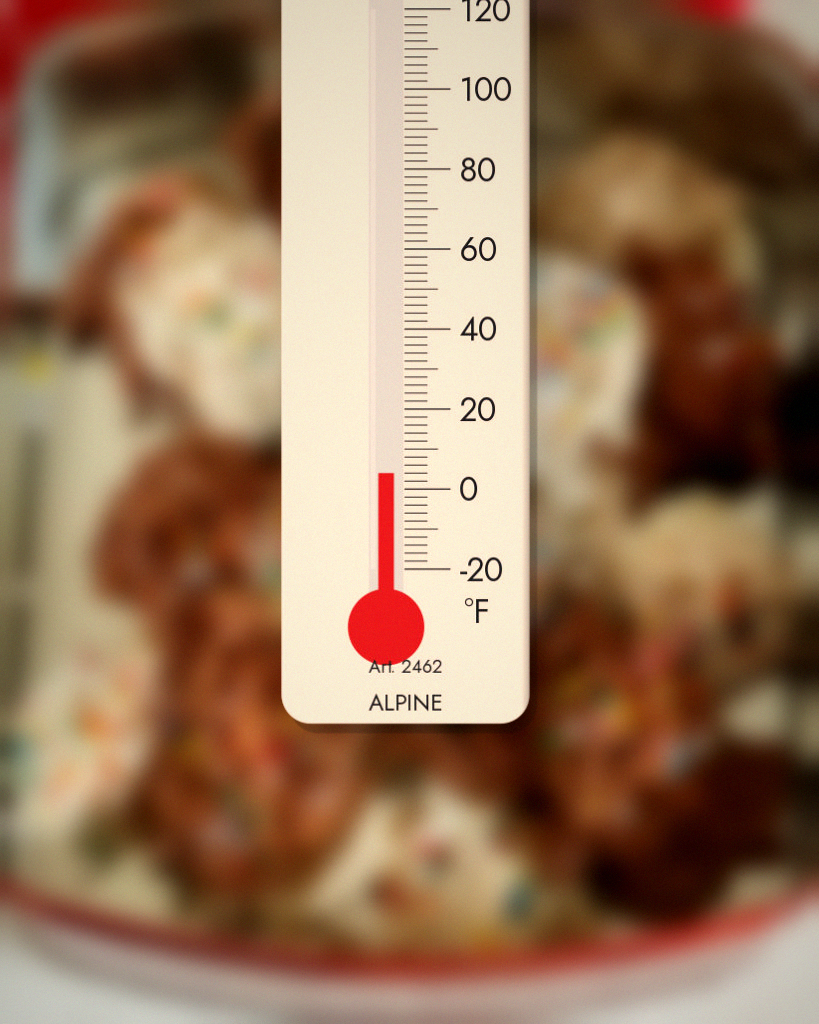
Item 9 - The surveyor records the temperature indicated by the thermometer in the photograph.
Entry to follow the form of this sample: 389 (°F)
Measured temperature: 4 (°F)
